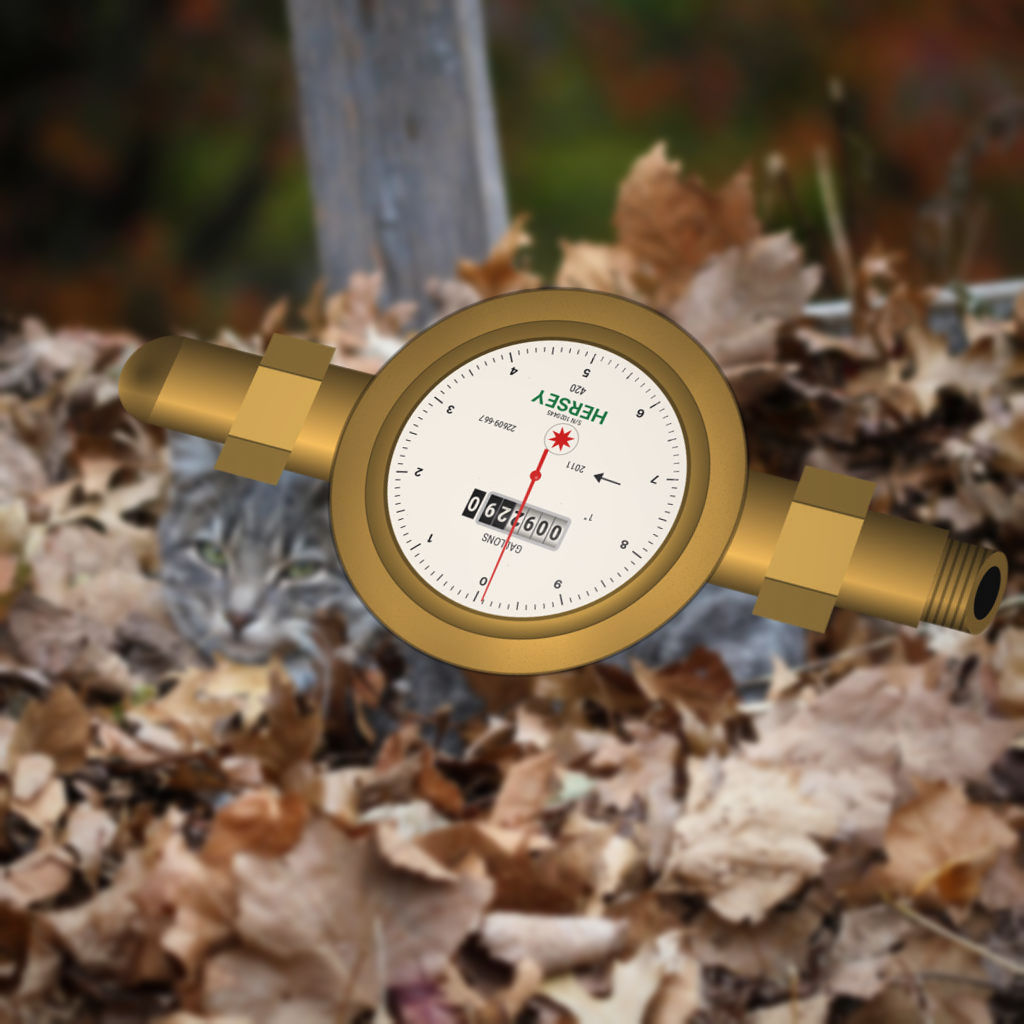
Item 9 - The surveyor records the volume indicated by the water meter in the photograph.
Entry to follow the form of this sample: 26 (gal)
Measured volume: 92289.9 (gal)
